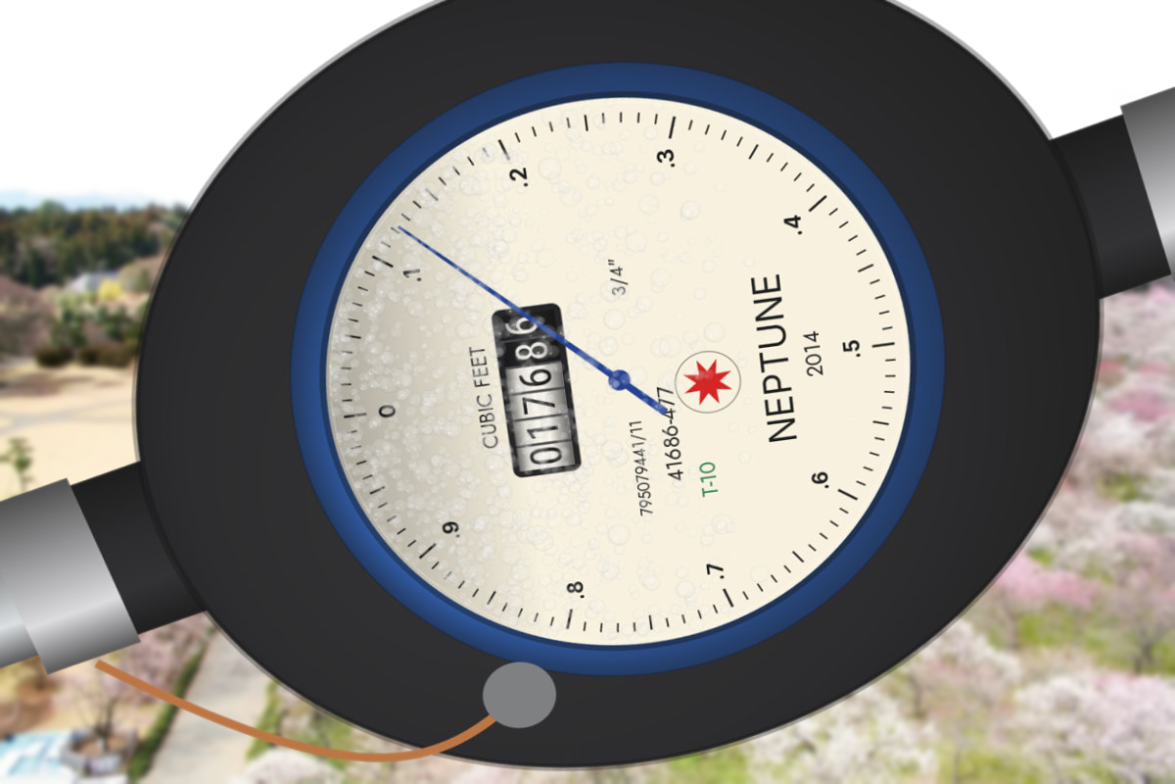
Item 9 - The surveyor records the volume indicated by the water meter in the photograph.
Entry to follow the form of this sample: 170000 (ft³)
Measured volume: 17686.12 (ft³)
